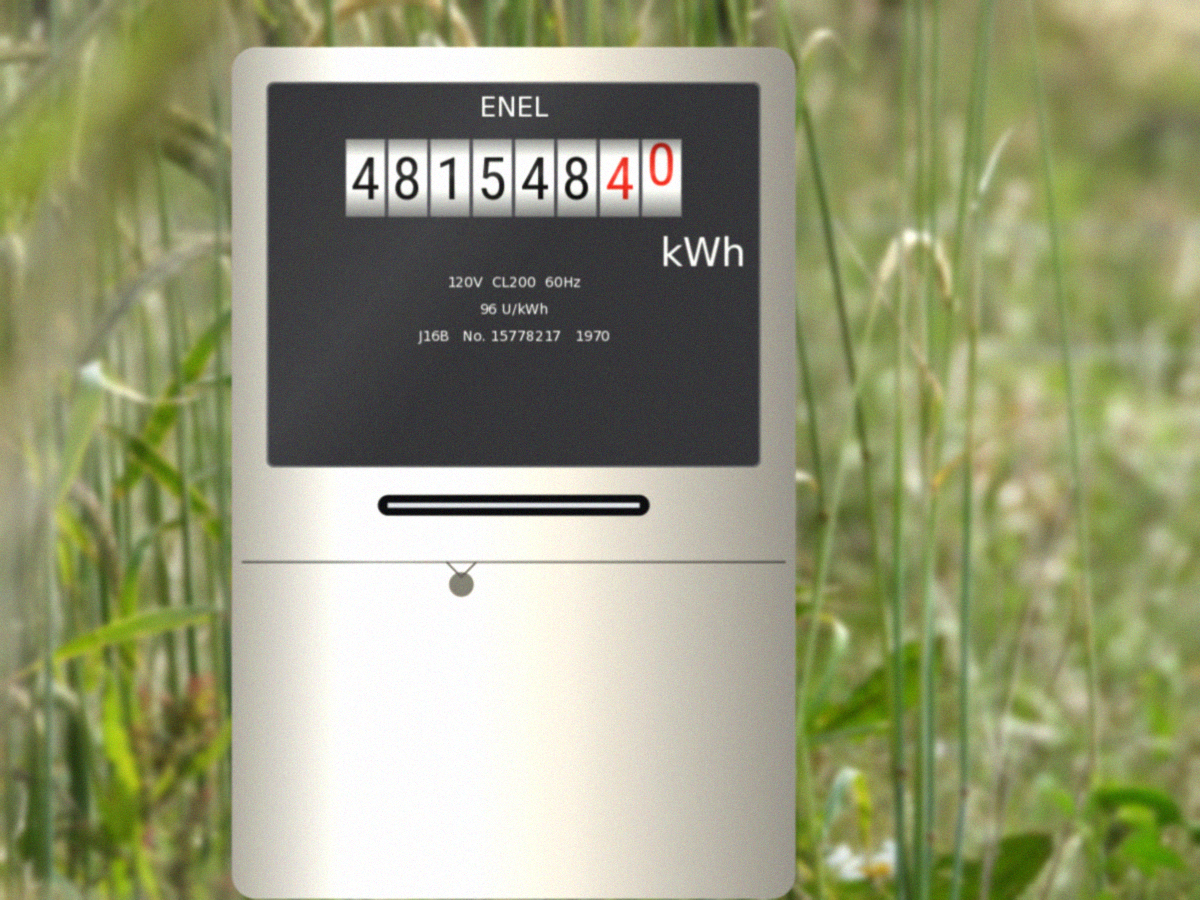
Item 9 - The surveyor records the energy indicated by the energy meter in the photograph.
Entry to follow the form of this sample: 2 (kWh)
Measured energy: 481548.40 (kWh)
